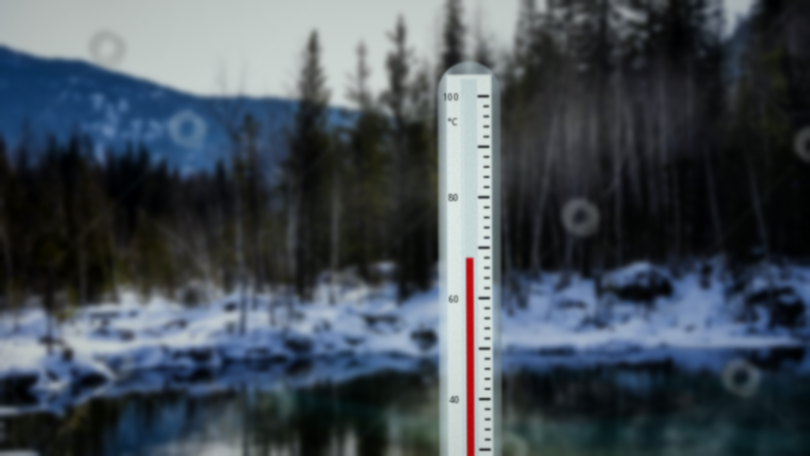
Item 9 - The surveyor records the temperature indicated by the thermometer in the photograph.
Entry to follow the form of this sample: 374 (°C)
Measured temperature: 68 (°C)
